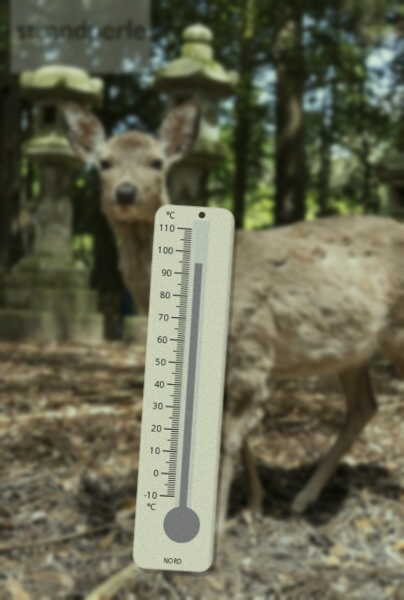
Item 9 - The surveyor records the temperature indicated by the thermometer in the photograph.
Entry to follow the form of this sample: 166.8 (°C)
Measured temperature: 95 (°C)
